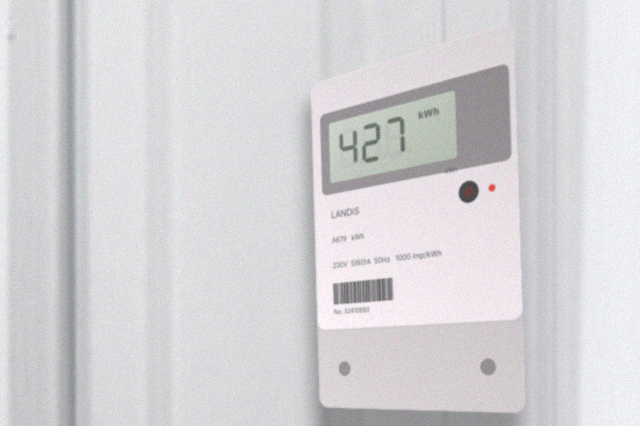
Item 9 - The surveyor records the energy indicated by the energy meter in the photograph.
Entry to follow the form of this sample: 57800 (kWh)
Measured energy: 427 (kWh)
